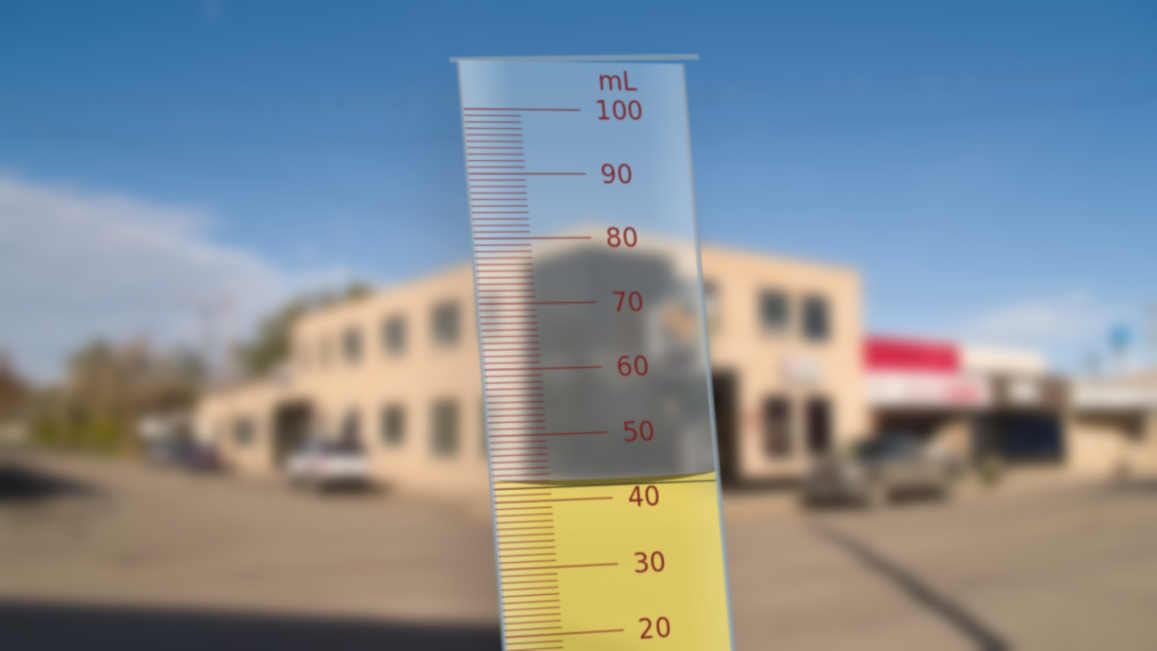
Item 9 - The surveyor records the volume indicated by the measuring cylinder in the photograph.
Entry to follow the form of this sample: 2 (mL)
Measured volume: 42 (mL)
